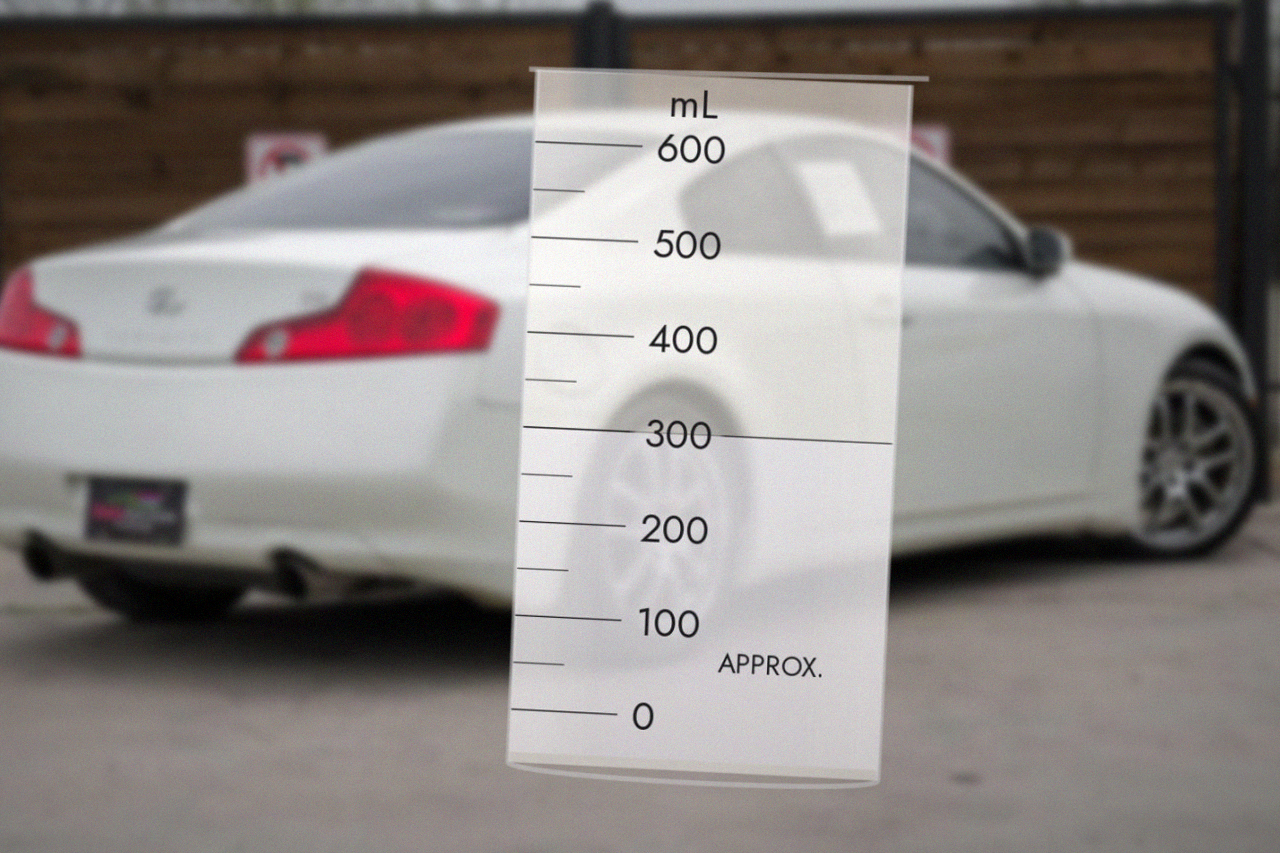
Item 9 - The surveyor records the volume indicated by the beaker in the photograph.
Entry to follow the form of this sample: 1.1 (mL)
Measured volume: 300 (mL)
